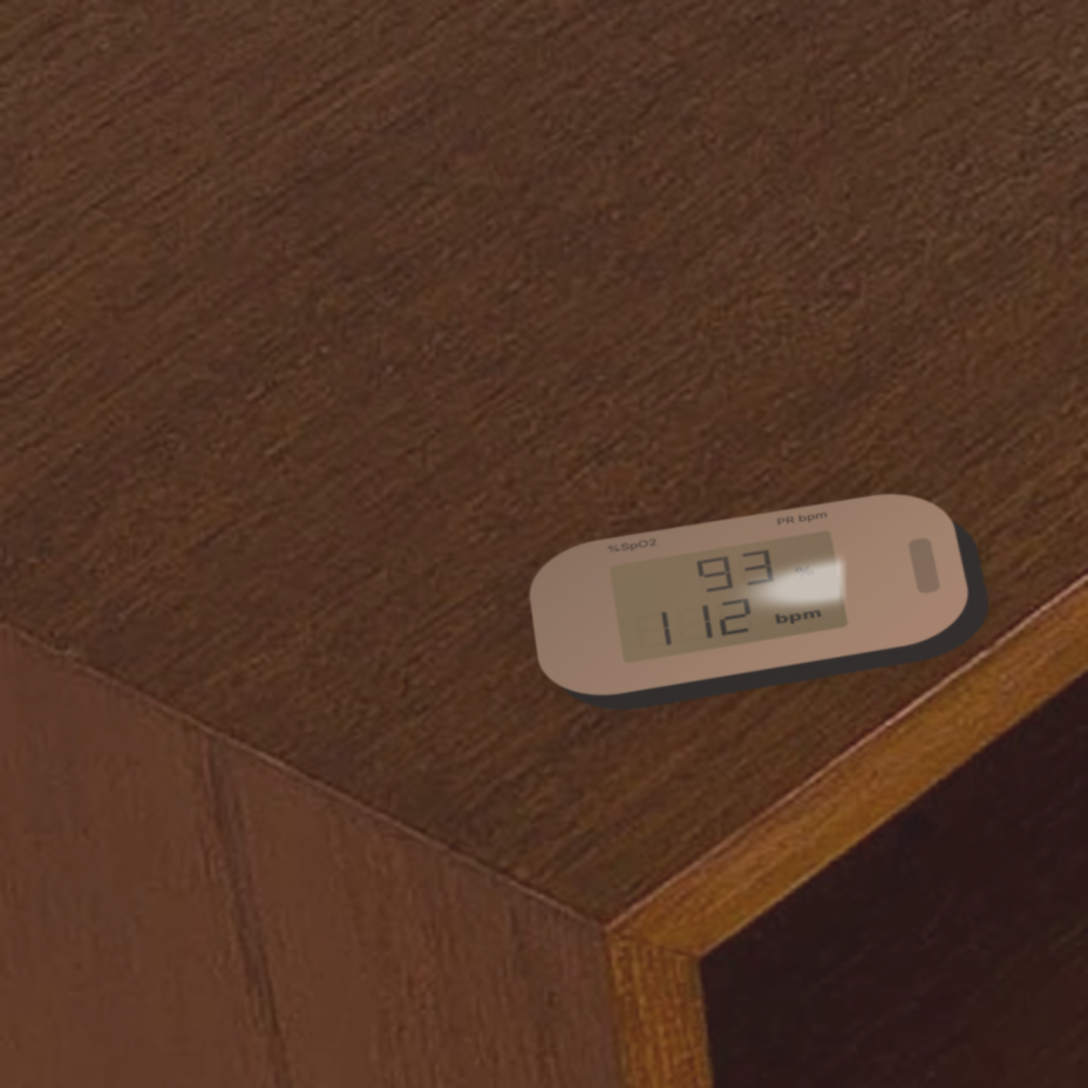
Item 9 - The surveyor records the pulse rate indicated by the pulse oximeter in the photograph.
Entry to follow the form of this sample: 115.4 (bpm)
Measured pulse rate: 112 (bpm)
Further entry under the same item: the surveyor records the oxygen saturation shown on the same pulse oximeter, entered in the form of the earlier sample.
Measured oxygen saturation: 93 (%)
